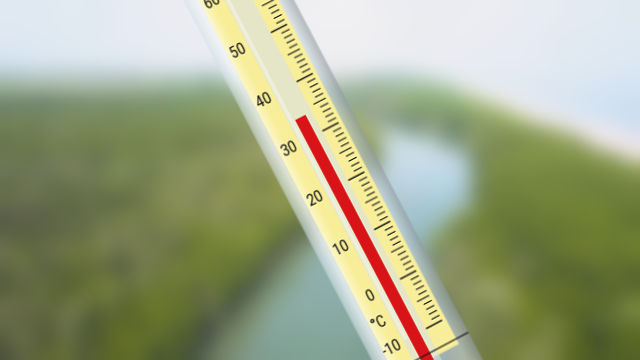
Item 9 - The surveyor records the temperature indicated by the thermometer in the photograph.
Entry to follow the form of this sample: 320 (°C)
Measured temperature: 34 (°C)
